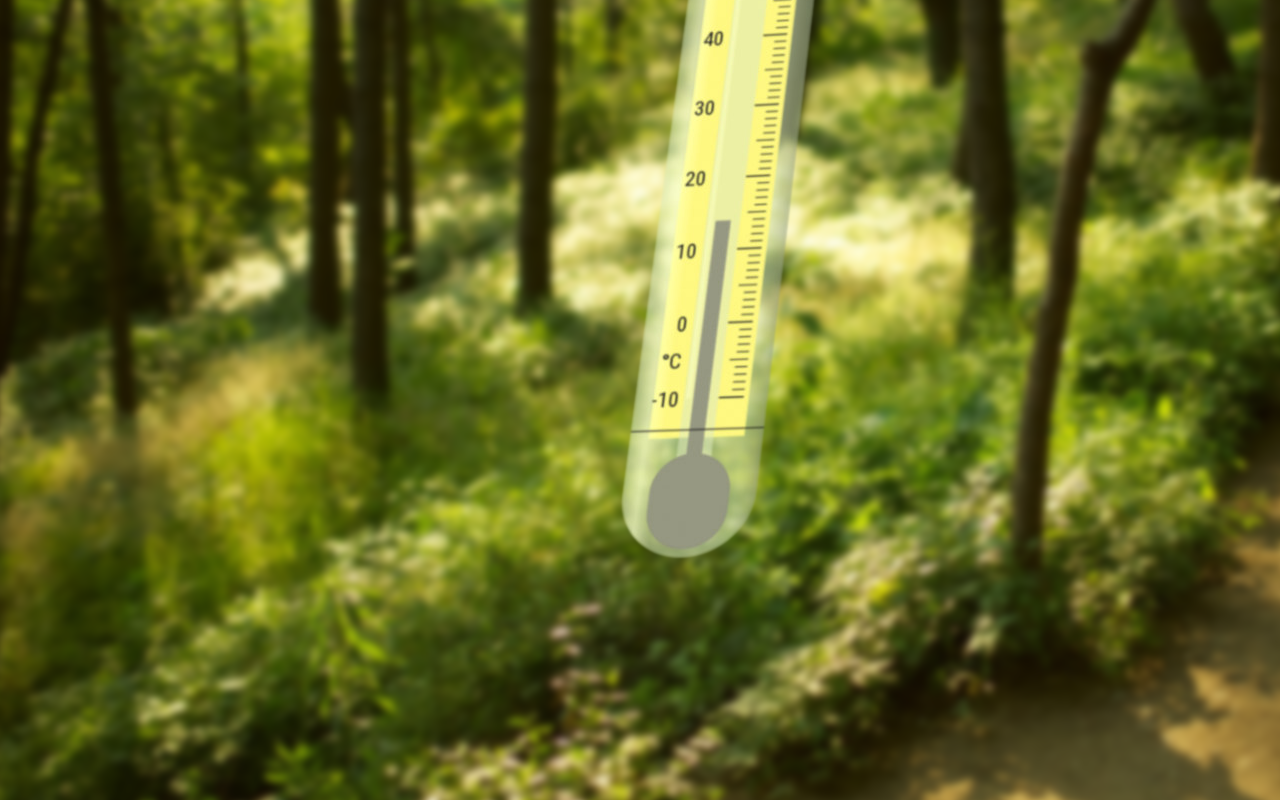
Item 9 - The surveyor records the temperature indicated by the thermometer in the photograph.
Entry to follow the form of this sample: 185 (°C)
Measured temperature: 14 (°C)
